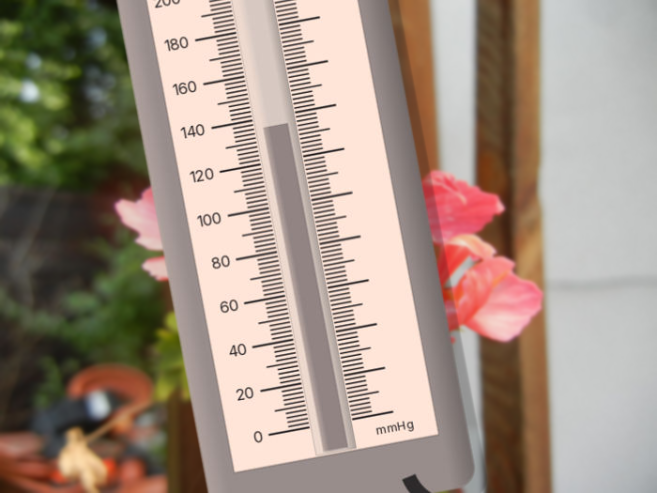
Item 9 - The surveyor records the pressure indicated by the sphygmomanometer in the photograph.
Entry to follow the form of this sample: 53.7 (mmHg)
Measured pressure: 136 (mmHg)
